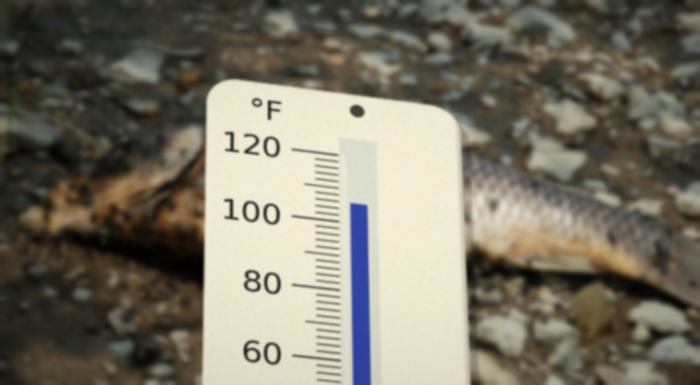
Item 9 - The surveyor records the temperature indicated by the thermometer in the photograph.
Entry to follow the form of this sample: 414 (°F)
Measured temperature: 106 (°F)
